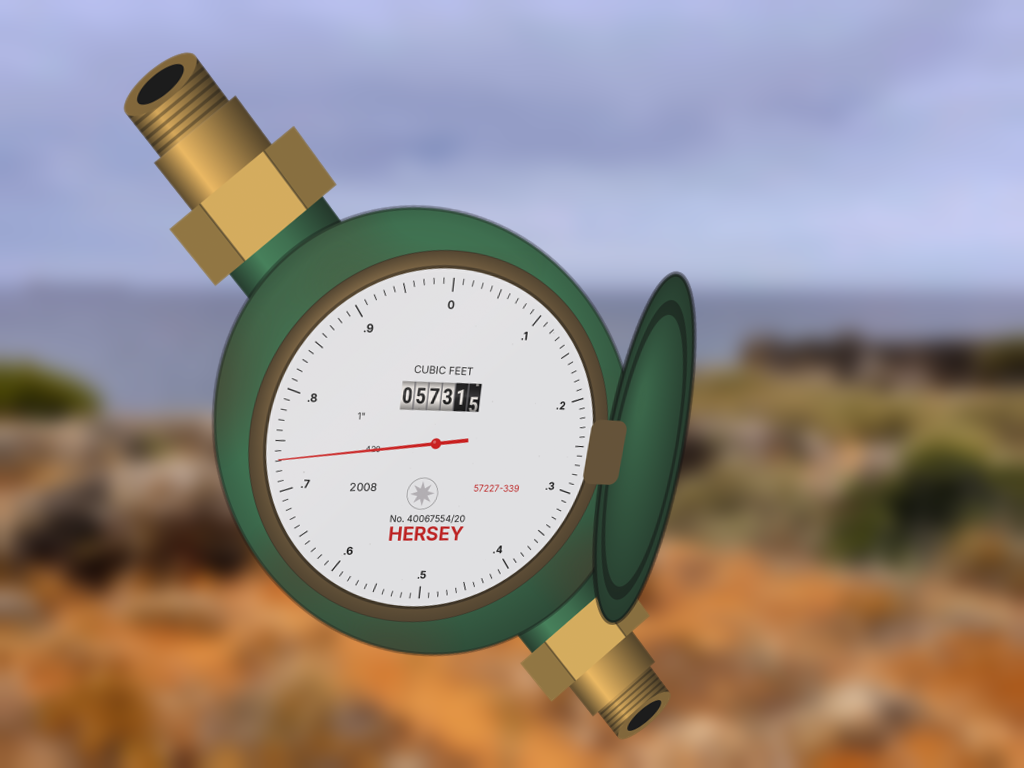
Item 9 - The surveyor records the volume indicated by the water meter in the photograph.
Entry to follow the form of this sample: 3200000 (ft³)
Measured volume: 57314.73 (ft³)
